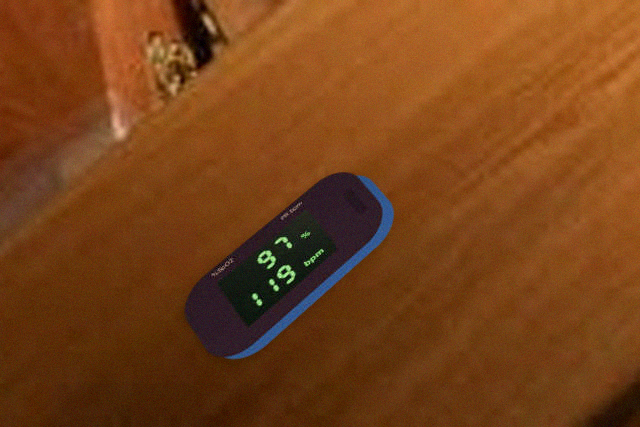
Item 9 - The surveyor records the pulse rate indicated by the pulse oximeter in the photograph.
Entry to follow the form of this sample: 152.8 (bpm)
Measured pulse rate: 119 (bpm)
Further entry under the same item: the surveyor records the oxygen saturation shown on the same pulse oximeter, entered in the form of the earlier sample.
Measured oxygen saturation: 97 (%)
